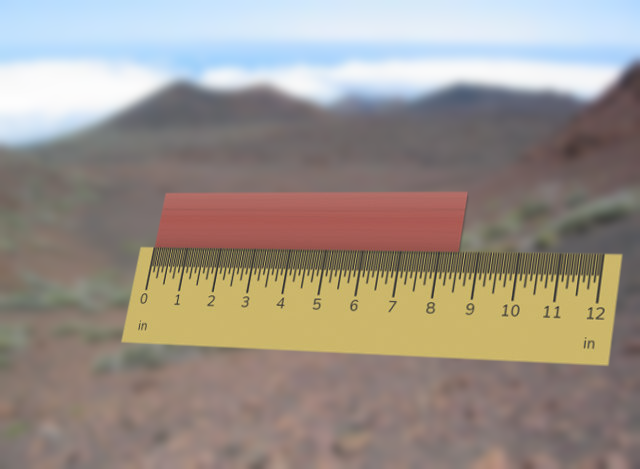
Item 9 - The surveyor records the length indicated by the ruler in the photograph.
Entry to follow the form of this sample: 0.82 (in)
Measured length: 8.5 (in)
